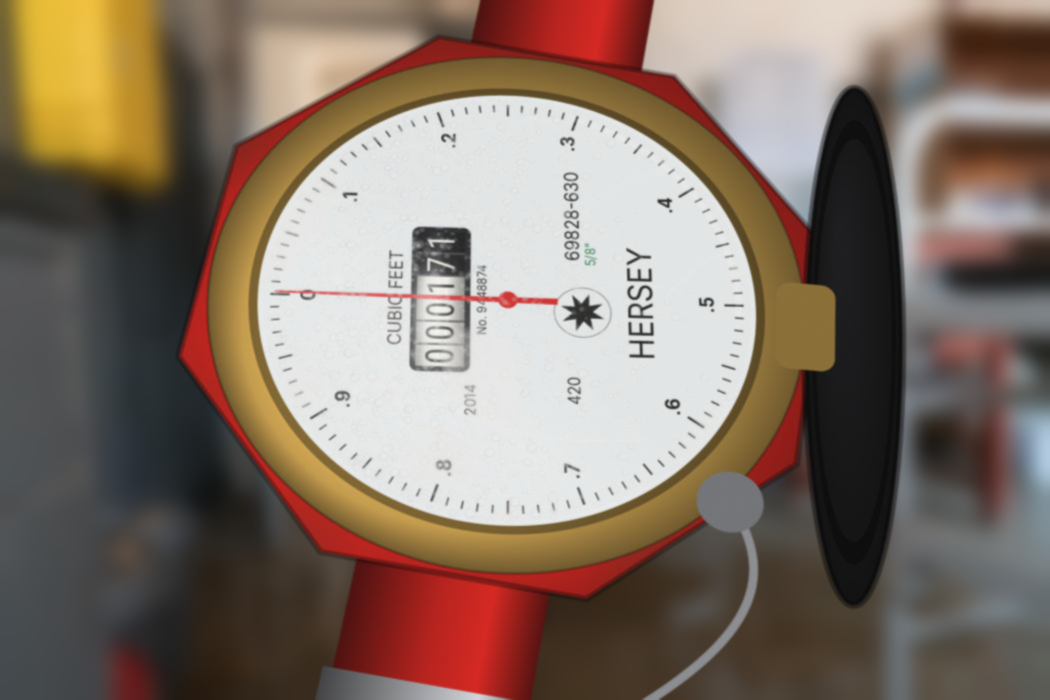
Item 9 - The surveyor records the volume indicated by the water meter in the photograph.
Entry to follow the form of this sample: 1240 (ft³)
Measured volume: 171.00 (ft³)
